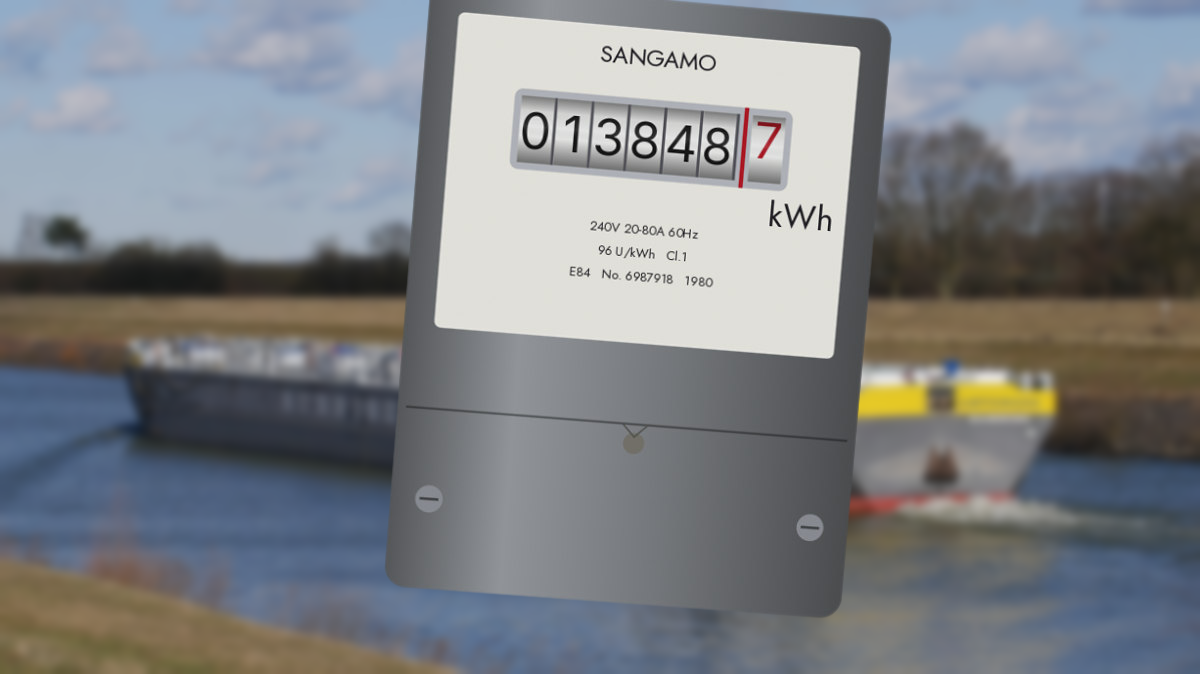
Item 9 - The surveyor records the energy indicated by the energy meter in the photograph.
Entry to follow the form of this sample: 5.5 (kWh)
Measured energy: 13848.7 (kWh)
